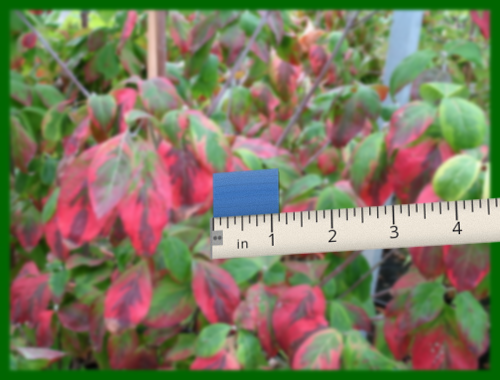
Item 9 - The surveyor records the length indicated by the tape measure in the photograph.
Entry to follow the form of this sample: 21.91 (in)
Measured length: 1.125 (in)
